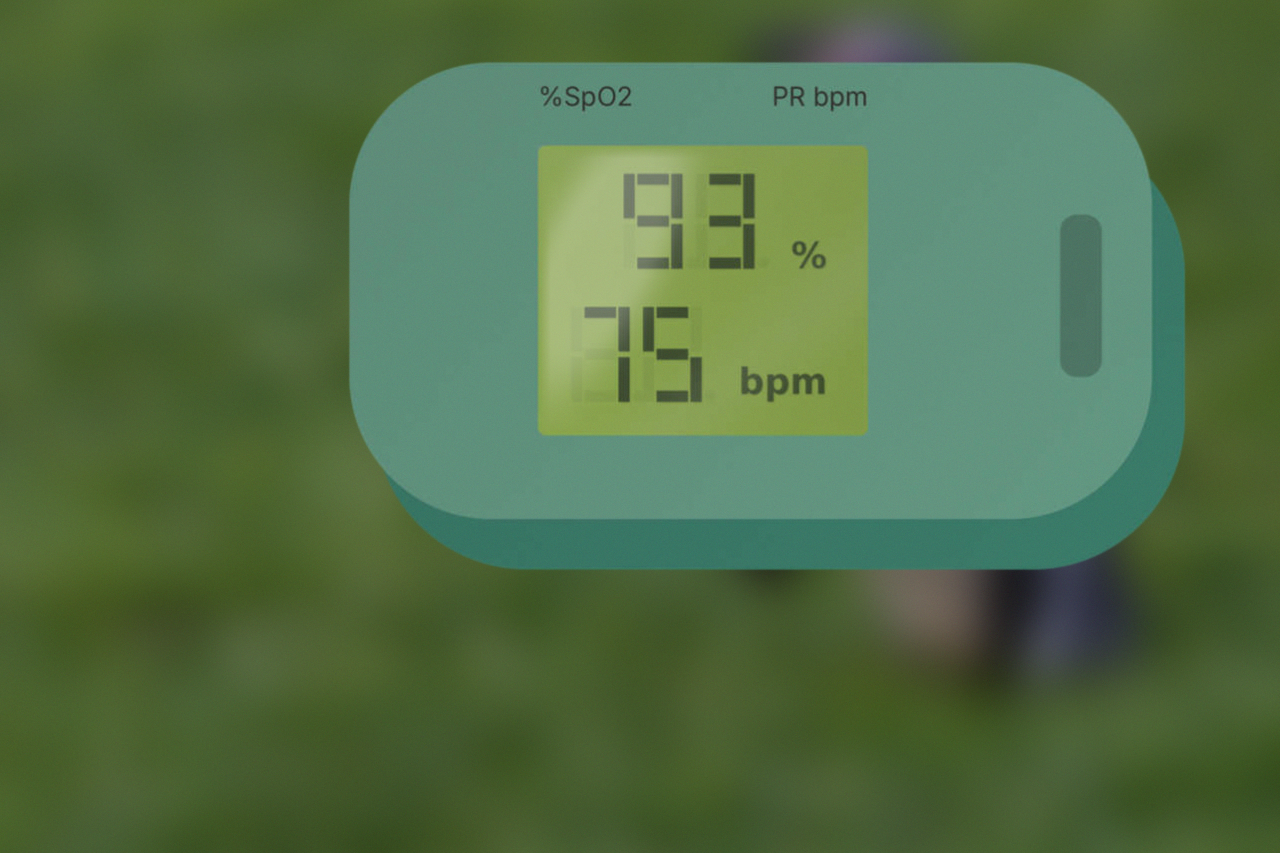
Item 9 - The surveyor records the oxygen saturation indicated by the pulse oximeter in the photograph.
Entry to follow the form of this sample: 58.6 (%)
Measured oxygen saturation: 93 (%)
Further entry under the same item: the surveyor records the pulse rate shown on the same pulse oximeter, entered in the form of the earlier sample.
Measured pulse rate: 75 (bpm)
